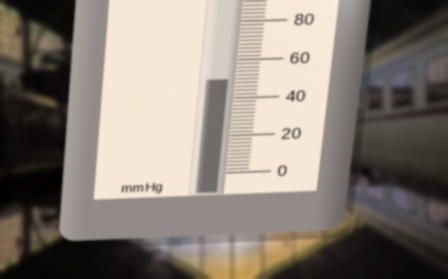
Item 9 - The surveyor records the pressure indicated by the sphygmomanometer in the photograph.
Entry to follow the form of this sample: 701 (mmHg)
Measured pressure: 50 (mmHg)
